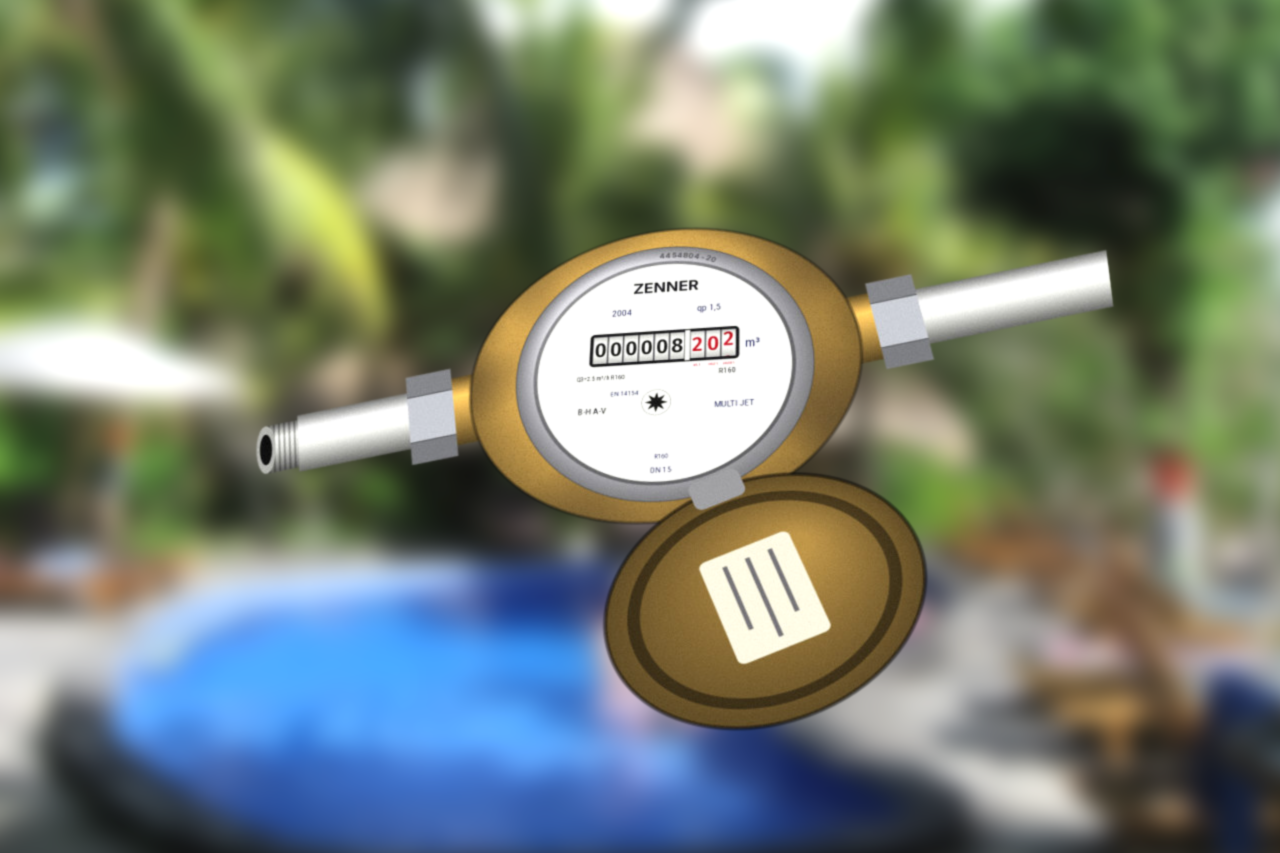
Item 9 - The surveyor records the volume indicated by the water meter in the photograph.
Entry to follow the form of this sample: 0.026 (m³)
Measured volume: 8.202 (m³)
